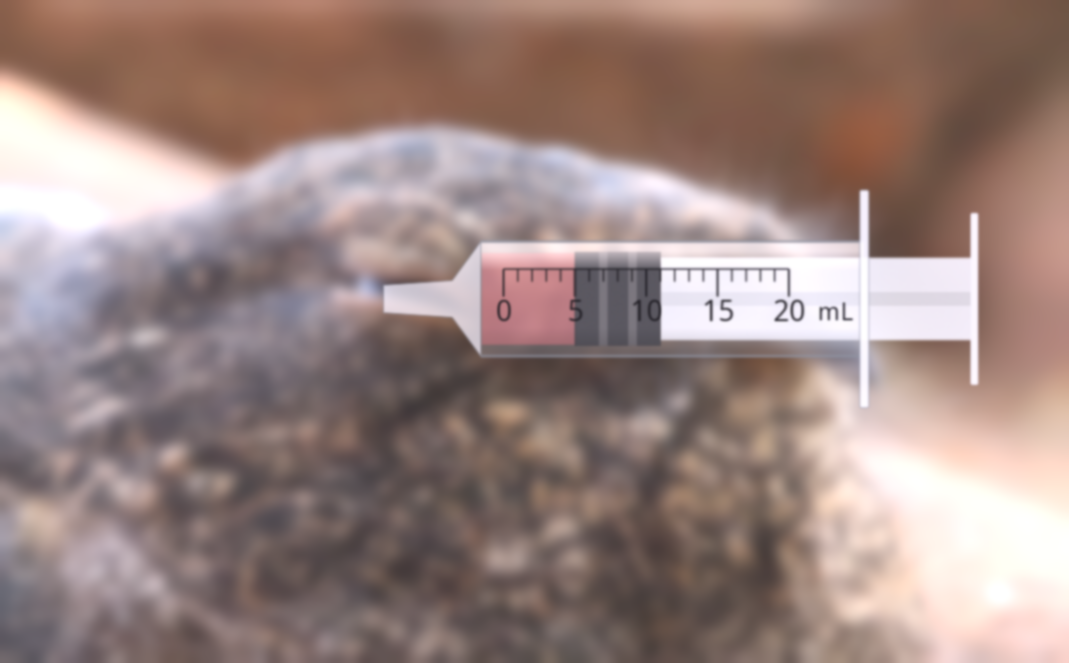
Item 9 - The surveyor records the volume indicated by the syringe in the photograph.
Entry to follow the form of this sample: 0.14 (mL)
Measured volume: 5 (mL)
